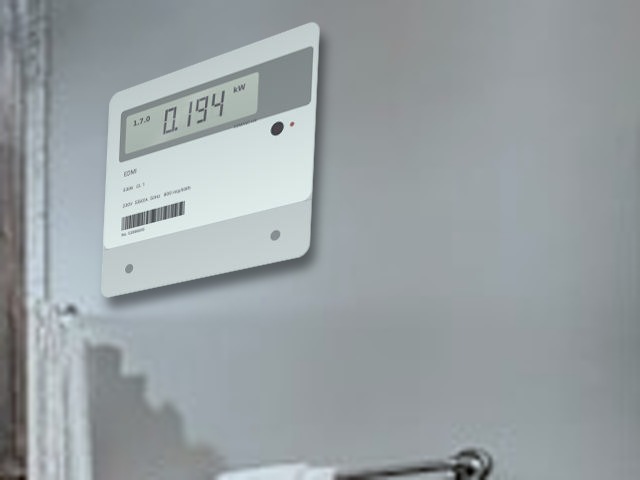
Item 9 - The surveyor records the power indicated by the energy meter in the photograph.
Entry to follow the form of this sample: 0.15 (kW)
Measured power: 0.194 (kW)
